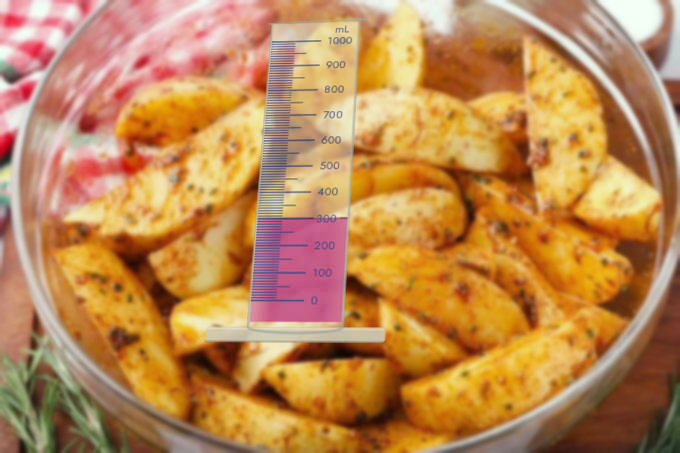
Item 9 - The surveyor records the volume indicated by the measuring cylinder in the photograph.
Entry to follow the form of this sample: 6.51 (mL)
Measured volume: 300 (mL)
